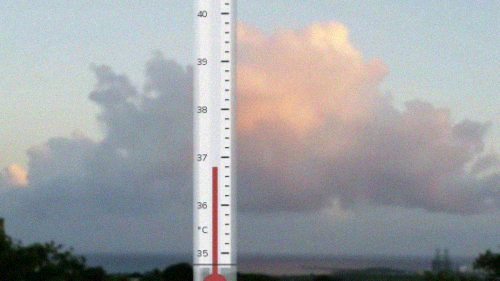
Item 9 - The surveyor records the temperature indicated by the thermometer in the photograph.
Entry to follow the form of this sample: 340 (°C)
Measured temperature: 36.8 (°C)
